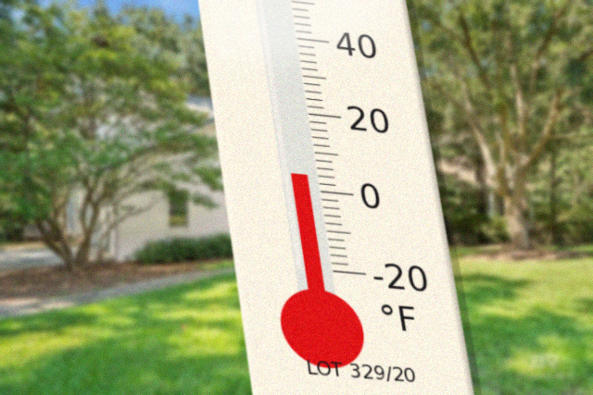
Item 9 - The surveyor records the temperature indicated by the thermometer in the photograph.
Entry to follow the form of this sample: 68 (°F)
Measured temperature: 4 (°F)
